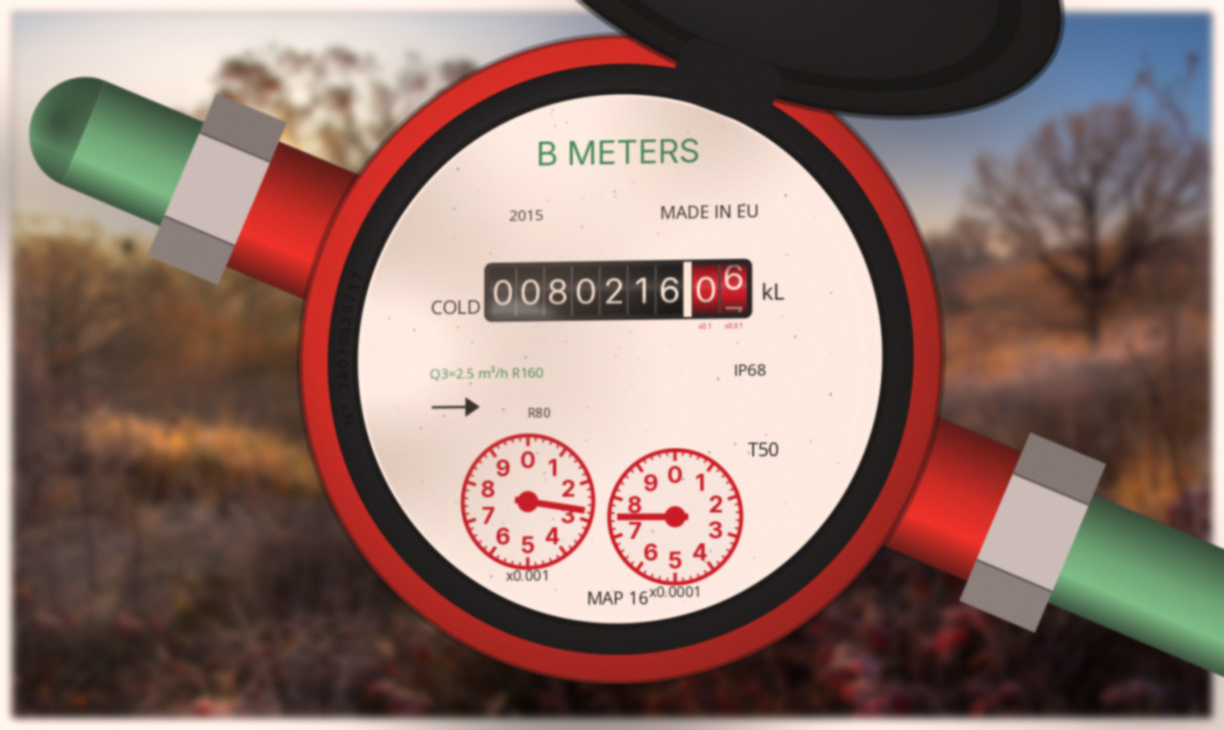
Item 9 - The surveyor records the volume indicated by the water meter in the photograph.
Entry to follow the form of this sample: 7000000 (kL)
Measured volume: 80216.0627 (kL)
